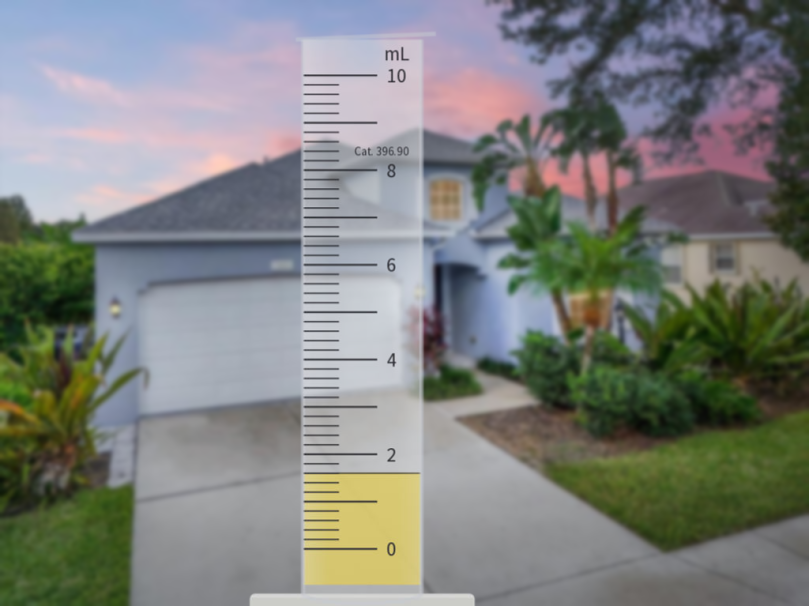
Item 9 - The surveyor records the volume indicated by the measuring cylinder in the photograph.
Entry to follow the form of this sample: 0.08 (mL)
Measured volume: 1.6 (mL)
